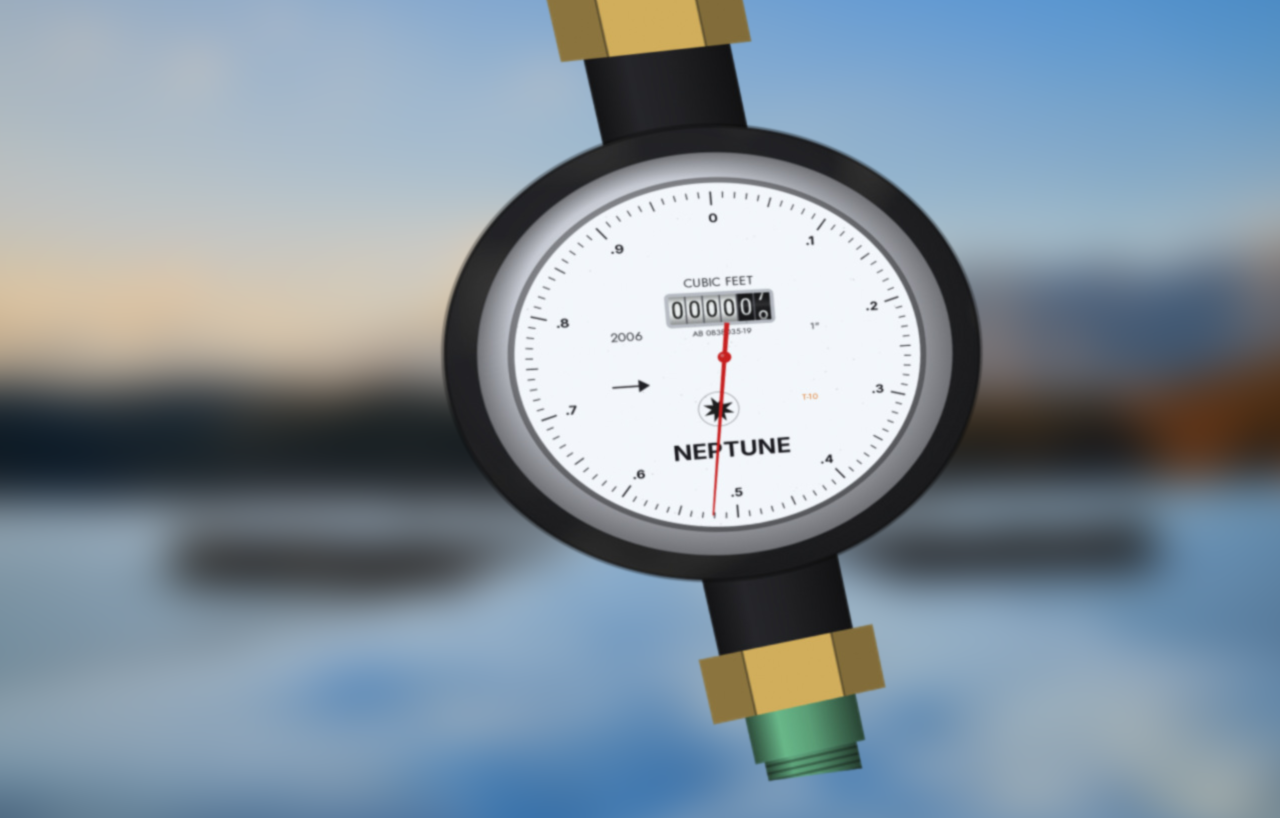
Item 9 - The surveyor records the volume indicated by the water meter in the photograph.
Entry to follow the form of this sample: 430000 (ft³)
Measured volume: 7.52 (ft³)
